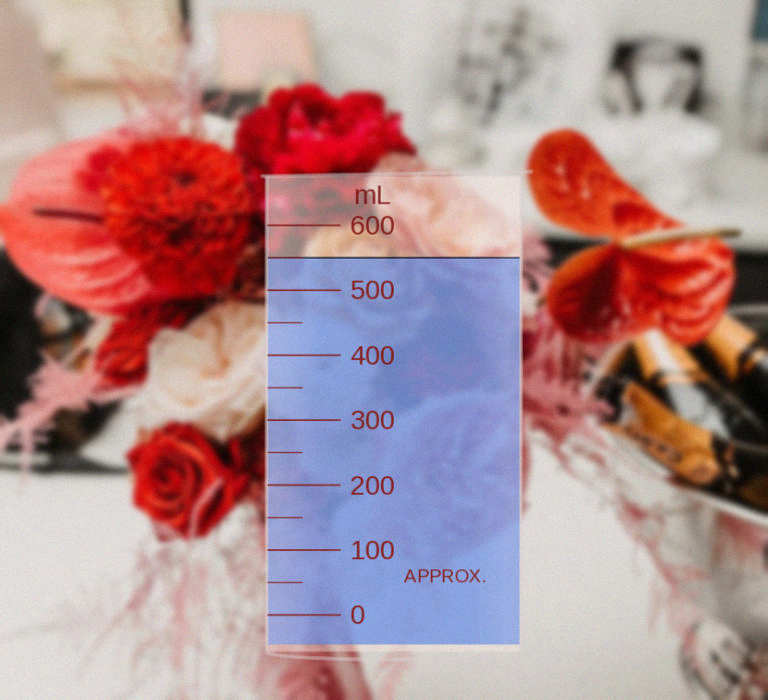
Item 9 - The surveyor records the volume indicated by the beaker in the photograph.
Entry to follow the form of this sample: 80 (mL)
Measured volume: 550 (mL)
